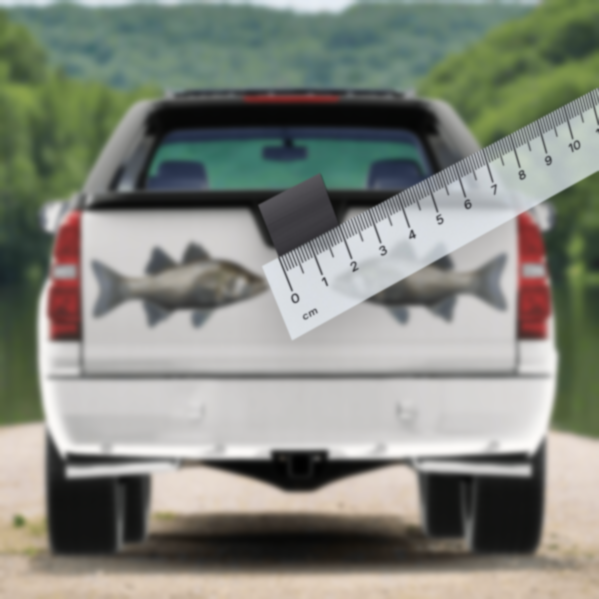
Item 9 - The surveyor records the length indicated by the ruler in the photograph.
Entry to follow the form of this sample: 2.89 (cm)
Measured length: 2 (cm)
